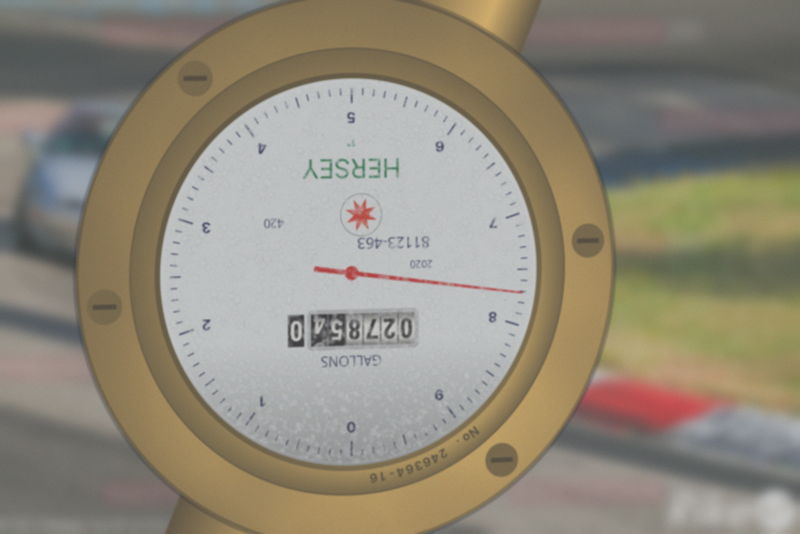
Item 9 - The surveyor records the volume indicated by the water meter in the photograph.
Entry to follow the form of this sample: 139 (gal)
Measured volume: 278537.7 (gal)
